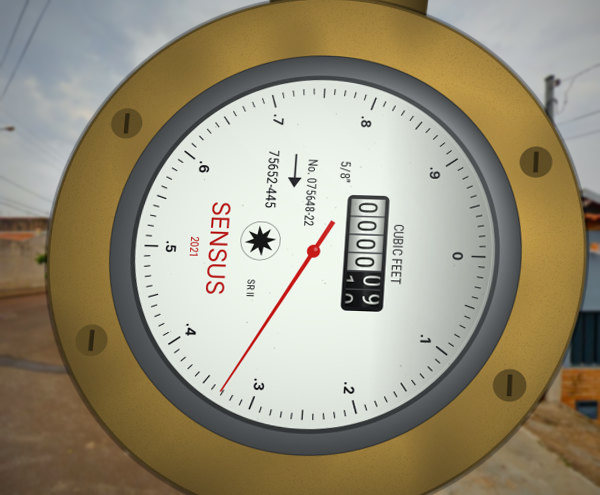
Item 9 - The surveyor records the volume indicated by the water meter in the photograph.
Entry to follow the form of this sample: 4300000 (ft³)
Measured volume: 9.33 (ft³)
